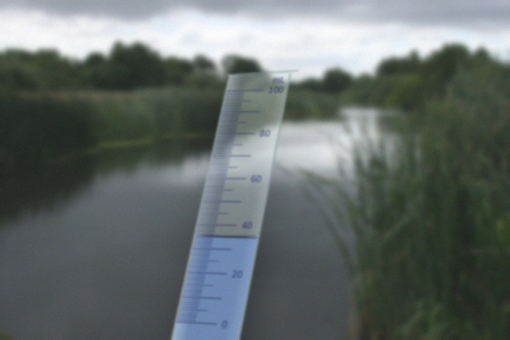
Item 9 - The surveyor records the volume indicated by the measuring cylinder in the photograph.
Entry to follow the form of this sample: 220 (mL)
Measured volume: 35 (mL)
